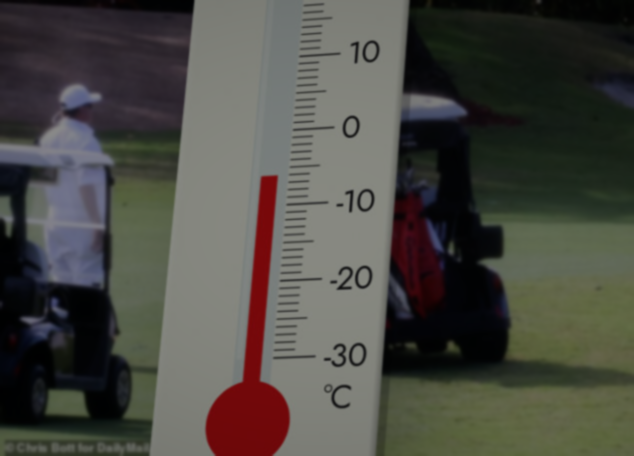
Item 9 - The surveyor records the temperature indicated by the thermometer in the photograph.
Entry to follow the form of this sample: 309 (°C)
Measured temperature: -6 (°C)
